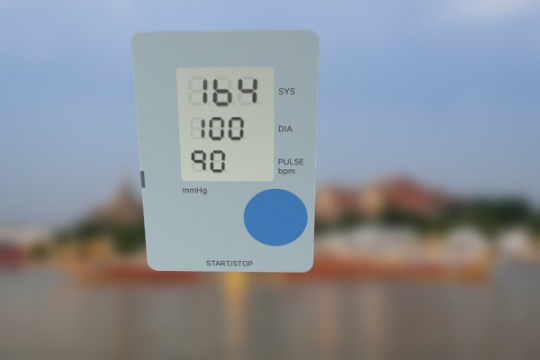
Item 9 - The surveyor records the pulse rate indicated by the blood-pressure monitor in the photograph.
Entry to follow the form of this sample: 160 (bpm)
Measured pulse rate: 90 (bpm)
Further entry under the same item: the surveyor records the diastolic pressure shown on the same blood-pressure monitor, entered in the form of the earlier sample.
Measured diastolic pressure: 100 (mmHg)
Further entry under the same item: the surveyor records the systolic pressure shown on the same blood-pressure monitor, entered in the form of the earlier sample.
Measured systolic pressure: 164 (mmHg)
